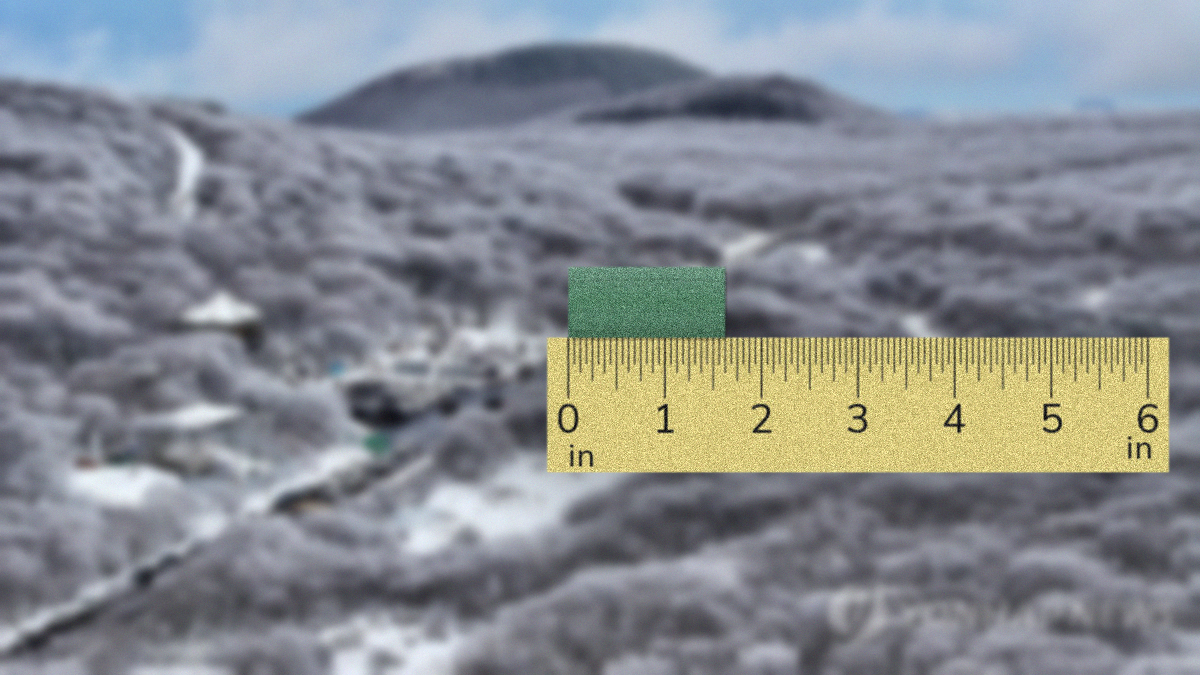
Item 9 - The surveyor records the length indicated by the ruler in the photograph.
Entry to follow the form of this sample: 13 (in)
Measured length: 1.625 (in)
